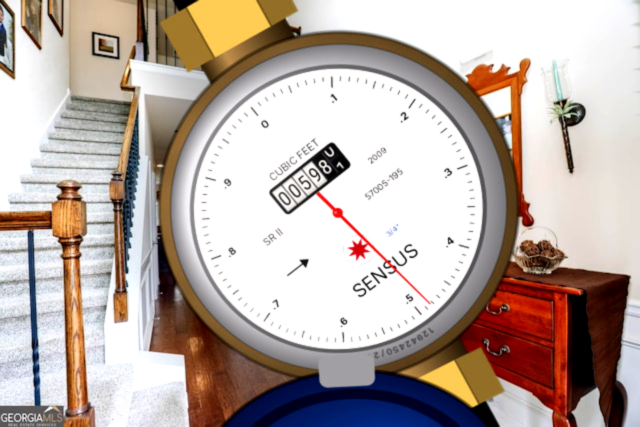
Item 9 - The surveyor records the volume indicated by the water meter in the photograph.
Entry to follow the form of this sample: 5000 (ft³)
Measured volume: 5980.48 (ft³)
